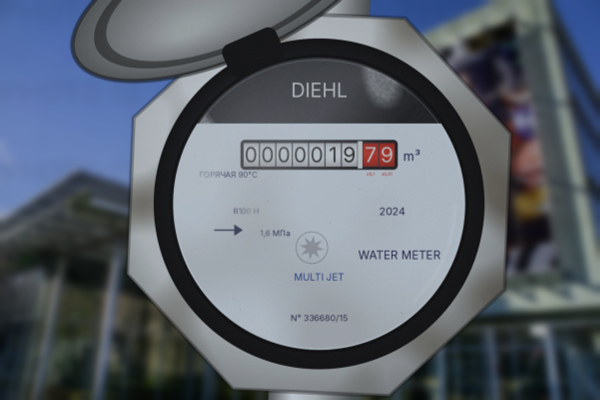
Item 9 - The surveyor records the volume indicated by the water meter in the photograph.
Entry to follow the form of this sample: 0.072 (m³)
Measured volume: 19.79 (m³)
